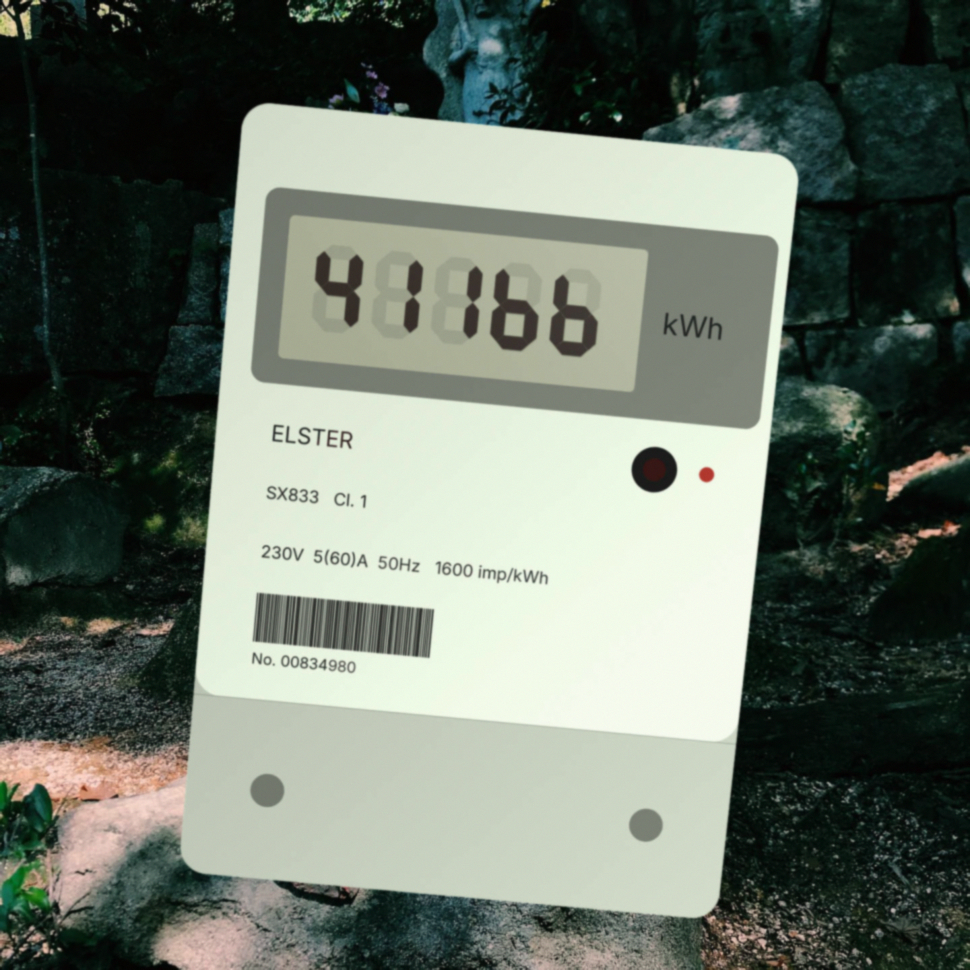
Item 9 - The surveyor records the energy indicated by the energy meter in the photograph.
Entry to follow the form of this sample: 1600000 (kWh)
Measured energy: 41166 (kWh)
